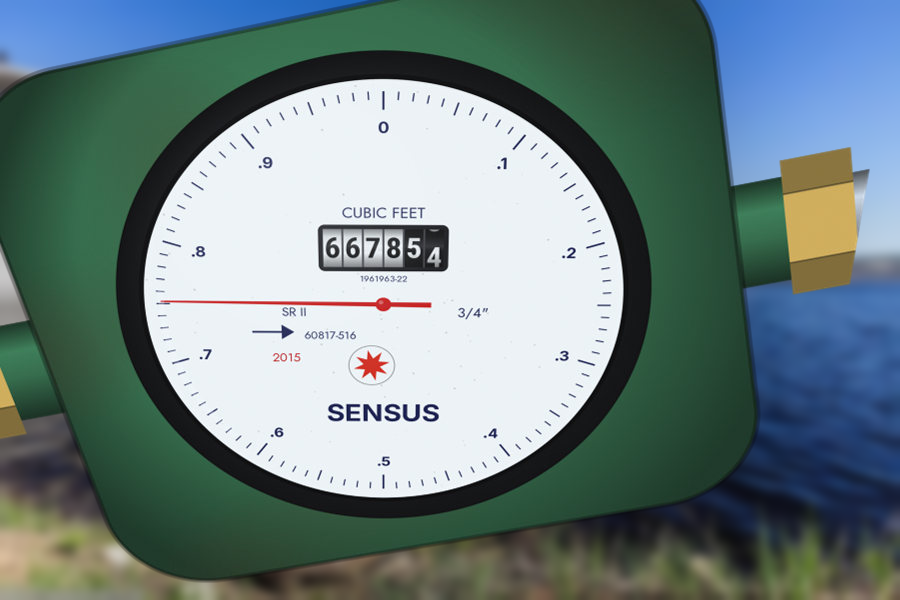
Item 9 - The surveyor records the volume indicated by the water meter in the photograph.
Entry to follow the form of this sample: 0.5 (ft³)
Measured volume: 667853.75 (ft³)
